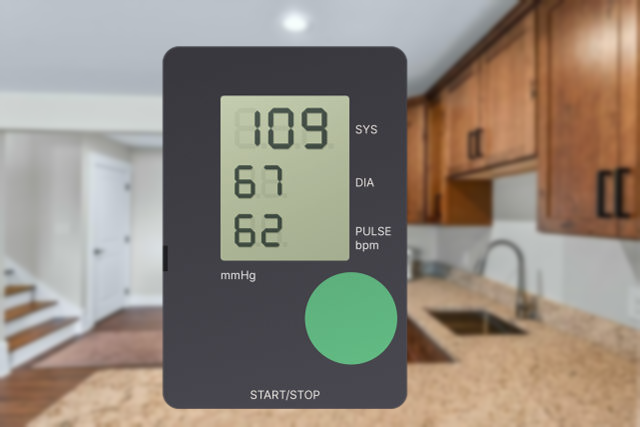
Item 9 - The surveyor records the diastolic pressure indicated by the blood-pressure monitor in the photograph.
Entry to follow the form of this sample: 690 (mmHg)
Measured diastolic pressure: 67 (mmHg)
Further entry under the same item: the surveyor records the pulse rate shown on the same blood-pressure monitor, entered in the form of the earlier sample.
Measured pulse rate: 62 (bpm)
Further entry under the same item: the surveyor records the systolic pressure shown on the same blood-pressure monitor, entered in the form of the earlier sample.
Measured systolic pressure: 109 (mmHg)
